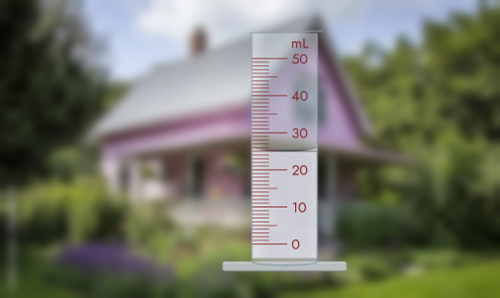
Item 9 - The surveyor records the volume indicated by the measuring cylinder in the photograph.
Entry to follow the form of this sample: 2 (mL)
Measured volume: 25 (mL)
